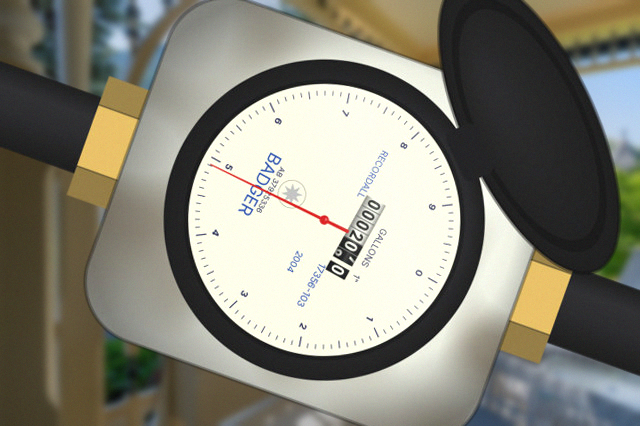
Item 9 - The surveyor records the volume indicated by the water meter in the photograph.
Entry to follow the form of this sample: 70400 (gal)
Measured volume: 2074.9 (gal)
